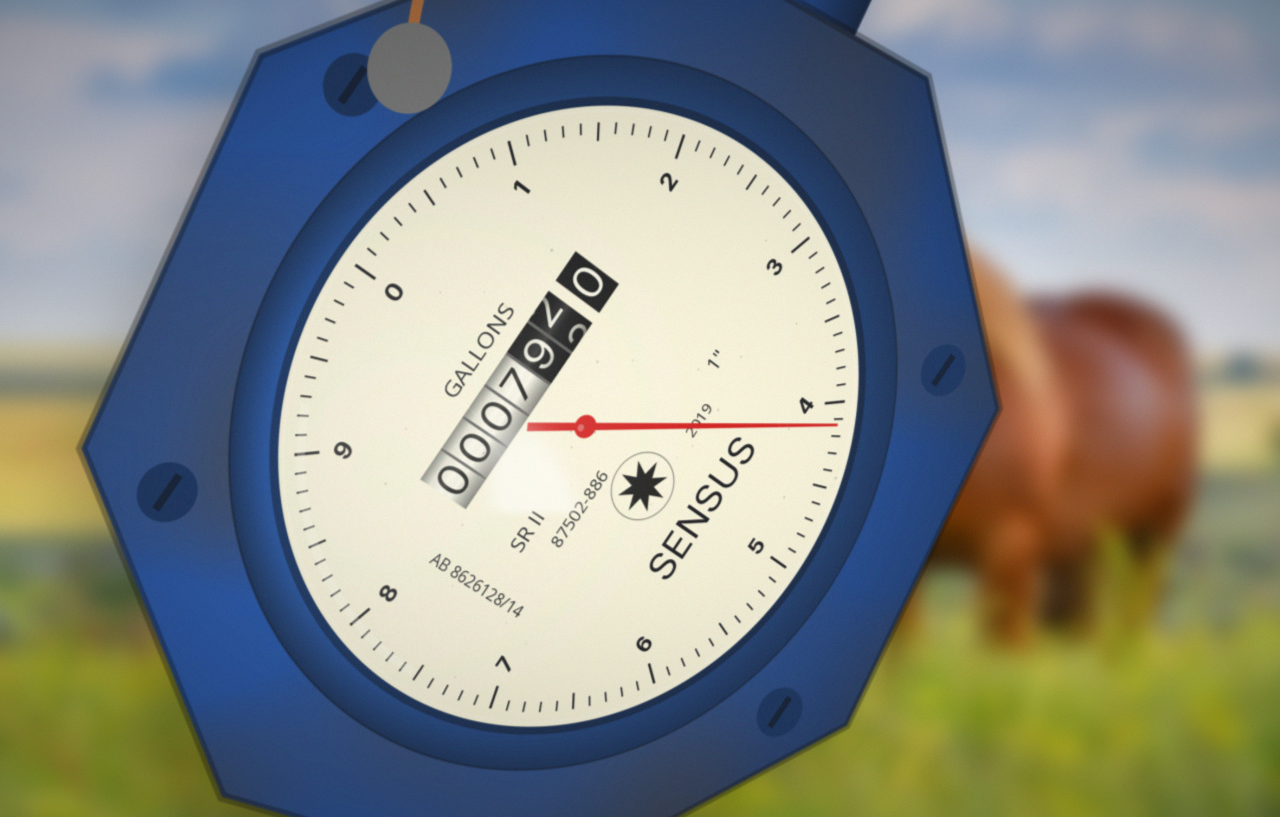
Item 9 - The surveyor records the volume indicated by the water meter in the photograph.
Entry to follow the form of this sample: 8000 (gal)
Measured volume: 7924.1 (gal)
